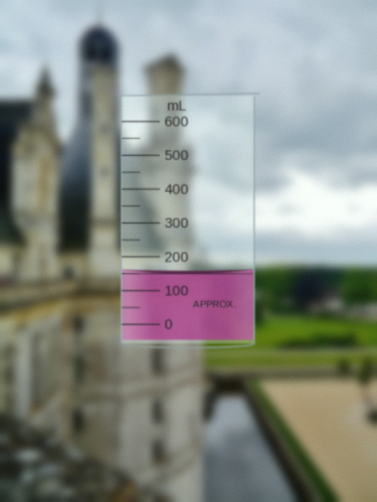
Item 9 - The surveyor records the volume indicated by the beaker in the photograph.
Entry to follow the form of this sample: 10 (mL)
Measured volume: 150 (mL)
